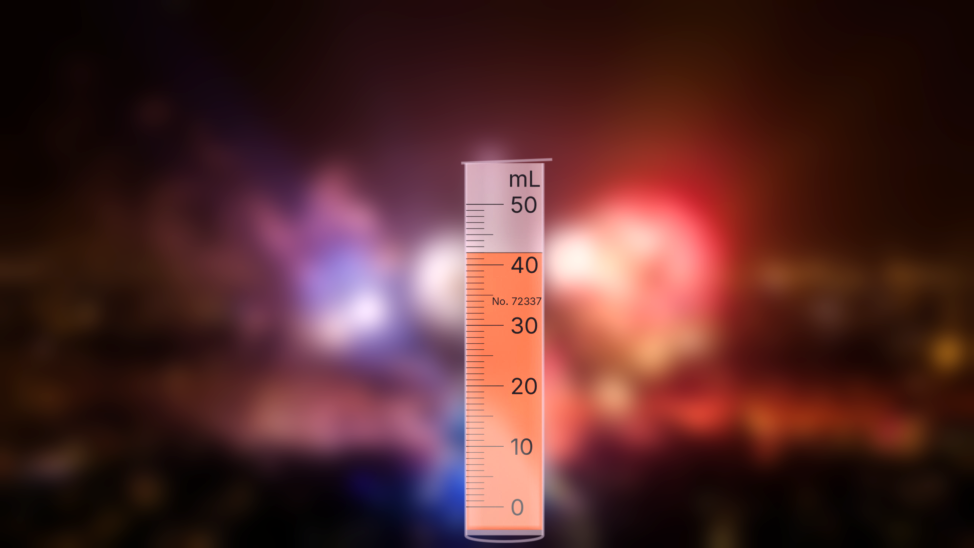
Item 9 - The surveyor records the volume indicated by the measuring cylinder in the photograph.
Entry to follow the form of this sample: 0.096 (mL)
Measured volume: 42 (mL)
